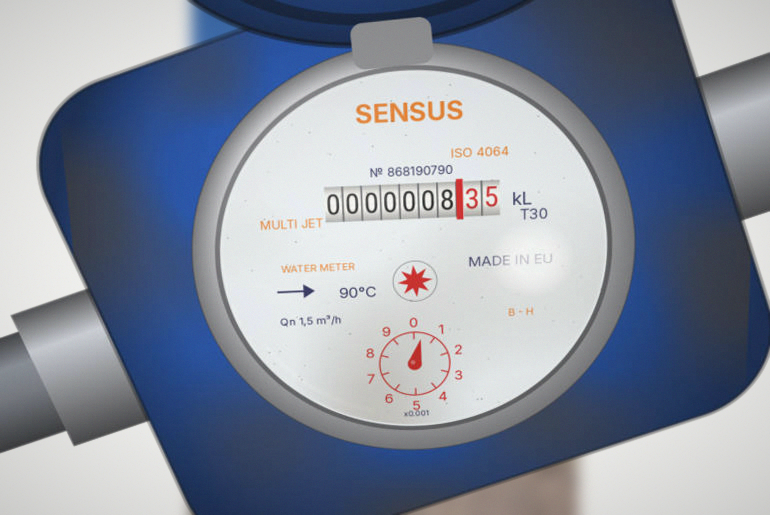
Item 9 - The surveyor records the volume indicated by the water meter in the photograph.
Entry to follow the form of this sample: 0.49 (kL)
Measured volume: 8.350 (kL)
